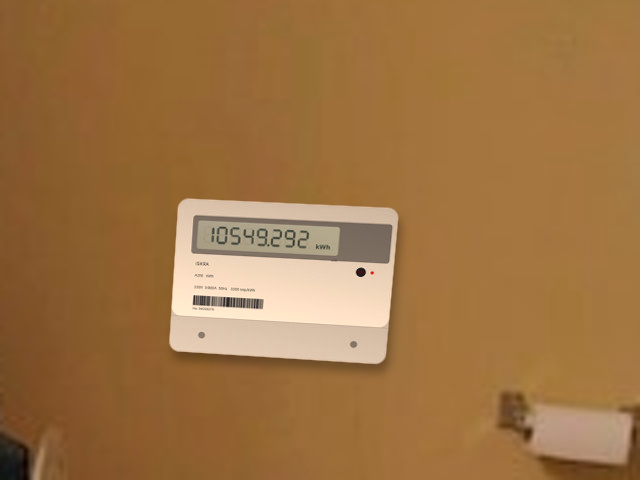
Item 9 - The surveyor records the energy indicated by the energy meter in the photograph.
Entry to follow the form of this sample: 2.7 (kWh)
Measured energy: 10549.292 (kWh)
